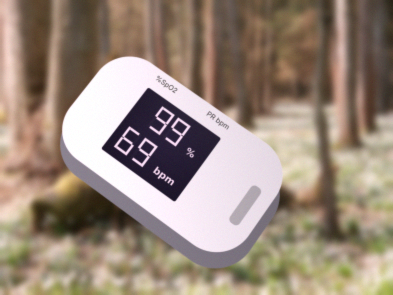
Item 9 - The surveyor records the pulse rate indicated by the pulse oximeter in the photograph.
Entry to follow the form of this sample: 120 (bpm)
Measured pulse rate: 69 (bpm)
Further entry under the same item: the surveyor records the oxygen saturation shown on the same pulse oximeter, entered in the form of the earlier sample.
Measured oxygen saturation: 99 (%)
